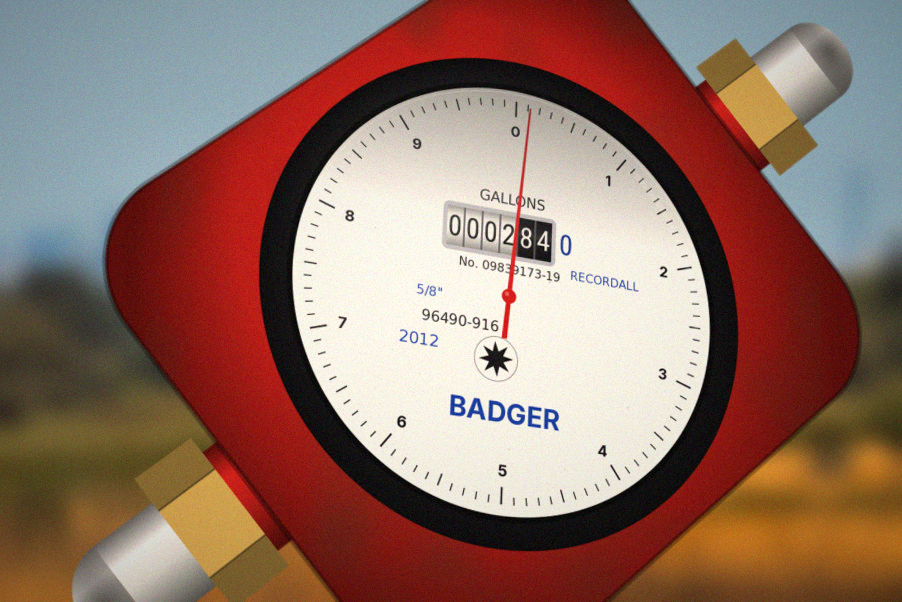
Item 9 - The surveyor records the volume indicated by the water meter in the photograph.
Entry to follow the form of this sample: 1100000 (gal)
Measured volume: 2840.1 (gal)
